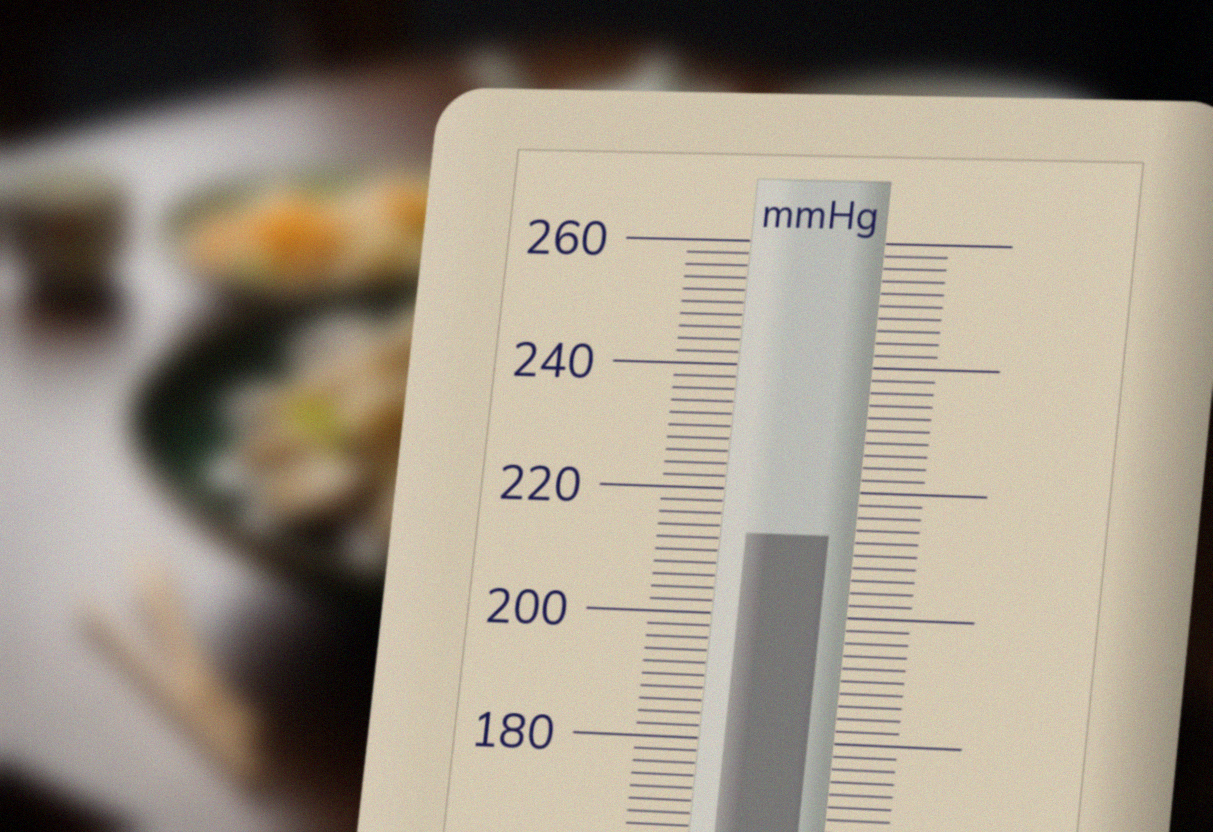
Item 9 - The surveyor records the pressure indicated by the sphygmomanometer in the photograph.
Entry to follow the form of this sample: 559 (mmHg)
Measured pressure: 213 (mmHg)
